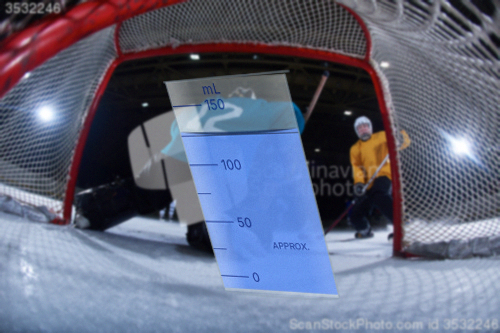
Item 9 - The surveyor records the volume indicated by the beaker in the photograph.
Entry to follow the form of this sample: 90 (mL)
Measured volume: 125 (mL)
